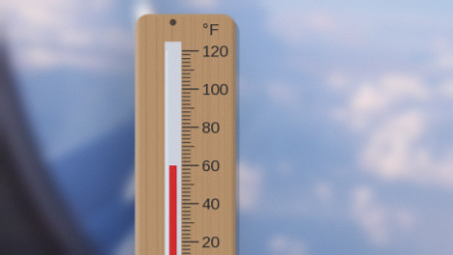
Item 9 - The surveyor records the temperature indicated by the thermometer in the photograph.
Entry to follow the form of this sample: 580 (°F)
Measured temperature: 60 (°F)
